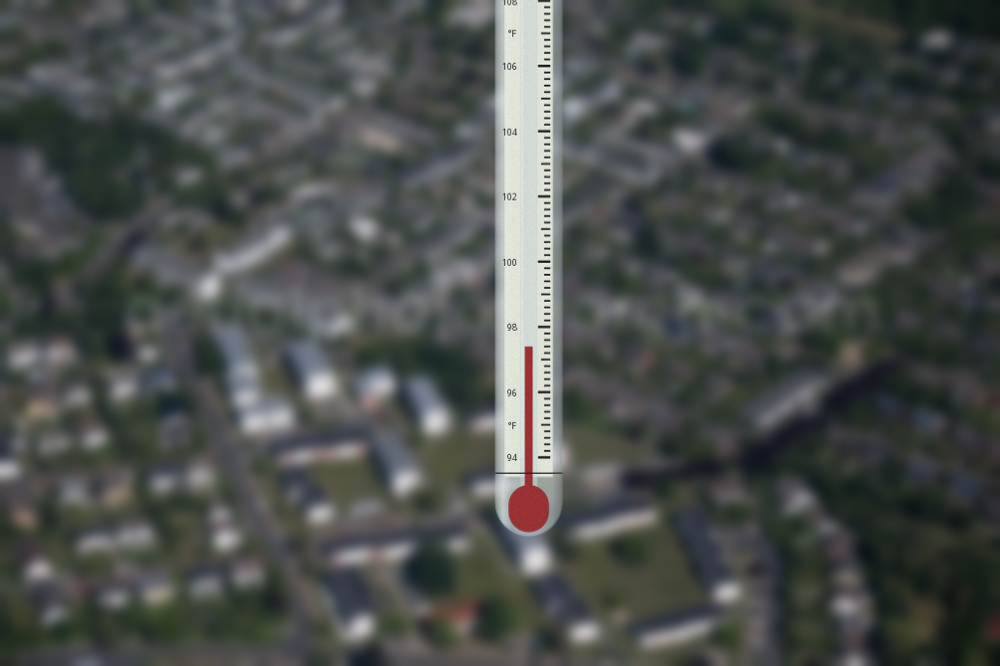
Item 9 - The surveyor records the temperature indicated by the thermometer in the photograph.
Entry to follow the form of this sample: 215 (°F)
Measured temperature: 97.4 (°F)
